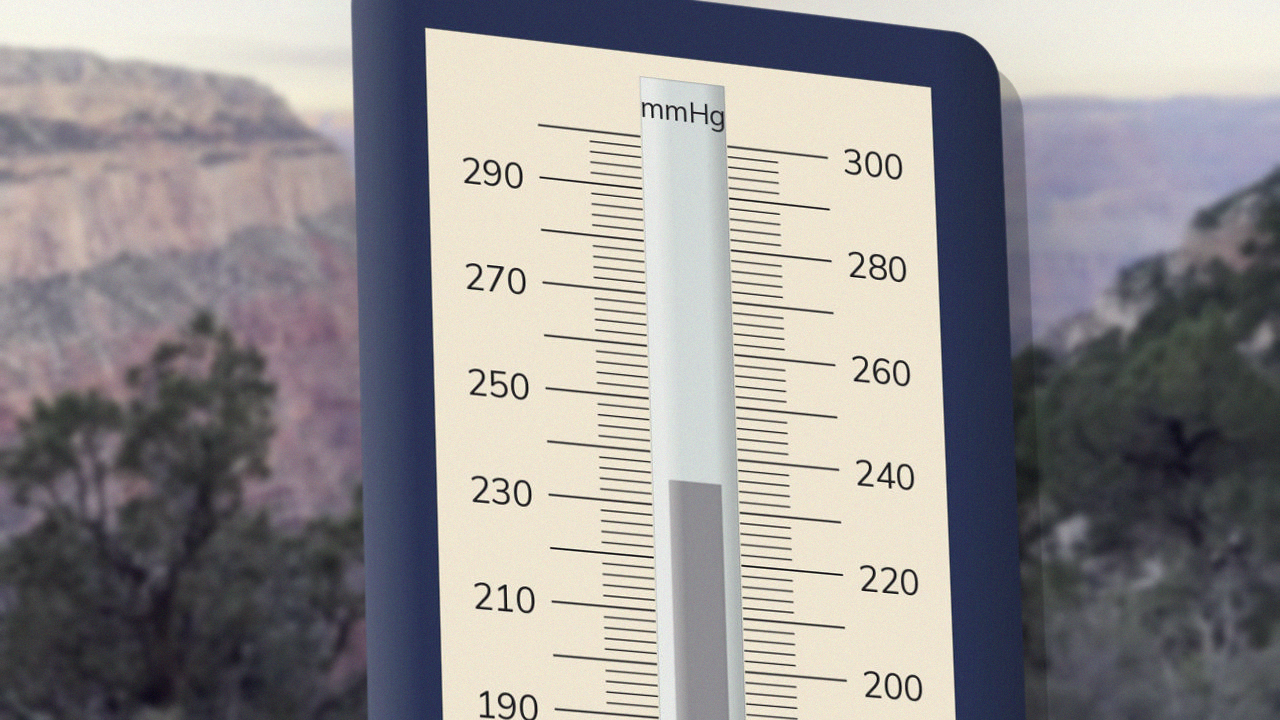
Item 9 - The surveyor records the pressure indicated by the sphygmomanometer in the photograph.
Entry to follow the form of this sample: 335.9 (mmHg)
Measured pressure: 235 (mmHg)
